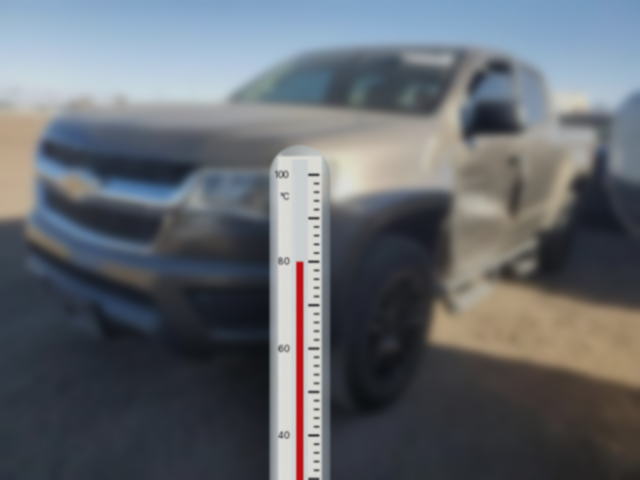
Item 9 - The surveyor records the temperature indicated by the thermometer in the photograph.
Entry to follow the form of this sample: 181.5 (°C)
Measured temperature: 80 (°C)
